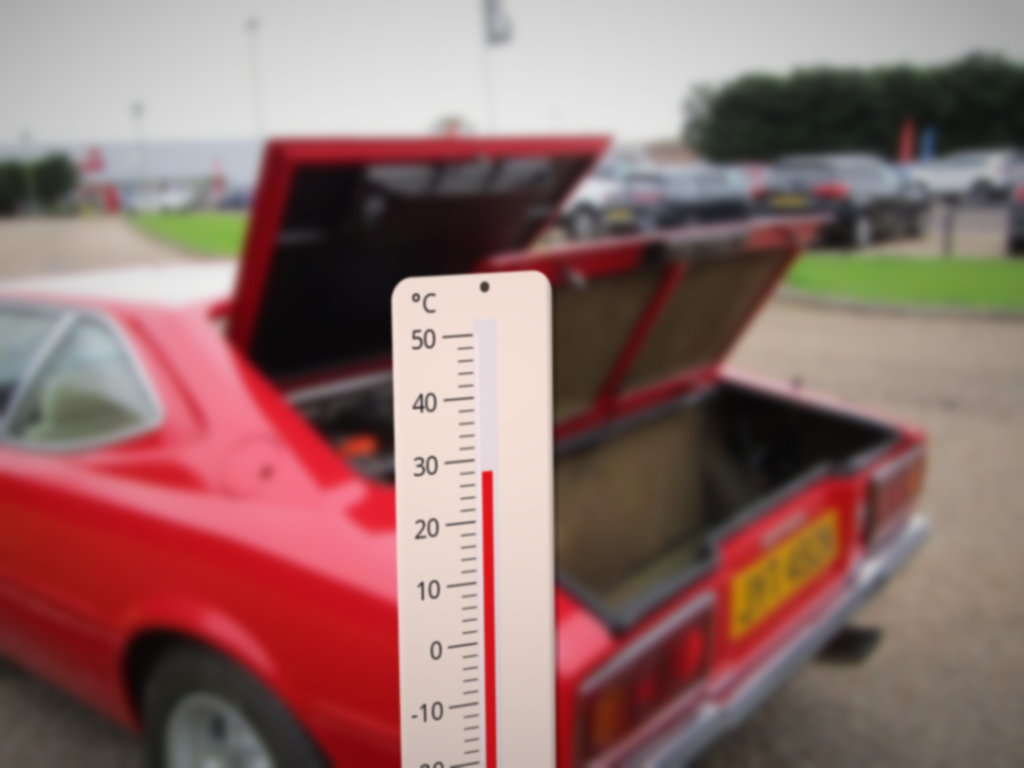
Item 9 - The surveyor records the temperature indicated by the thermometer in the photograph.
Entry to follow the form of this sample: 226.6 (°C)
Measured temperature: 28 (°C)
